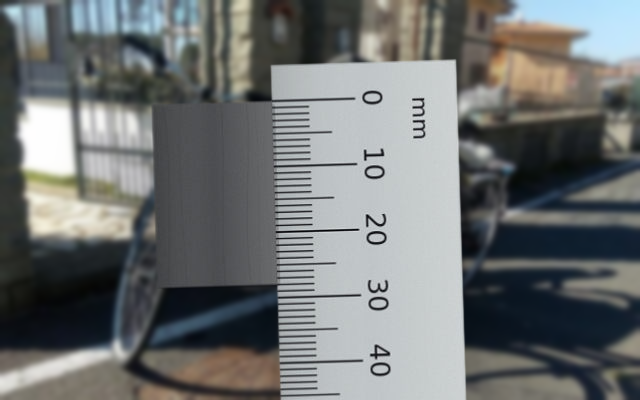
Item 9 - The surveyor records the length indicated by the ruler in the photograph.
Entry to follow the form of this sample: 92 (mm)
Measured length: 28 (mm)
